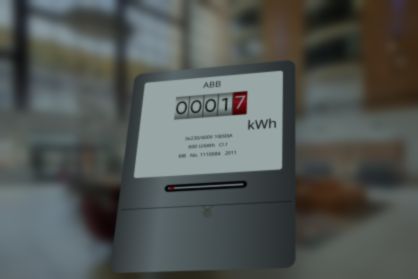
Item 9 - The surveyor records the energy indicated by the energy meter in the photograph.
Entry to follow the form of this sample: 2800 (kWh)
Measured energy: 1.7 (kWh)
